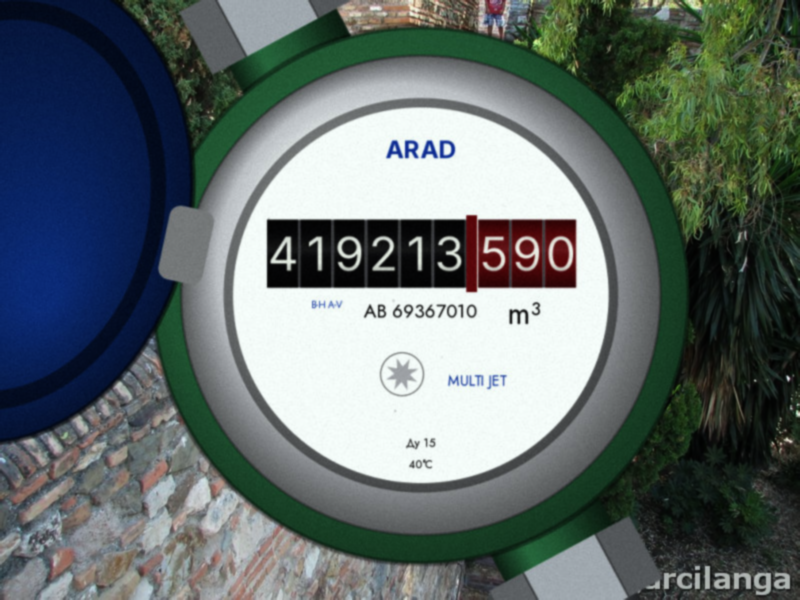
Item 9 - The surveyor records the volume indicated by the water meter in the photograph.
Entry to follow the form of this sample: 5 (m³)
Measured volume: 419213.590 (m³)
